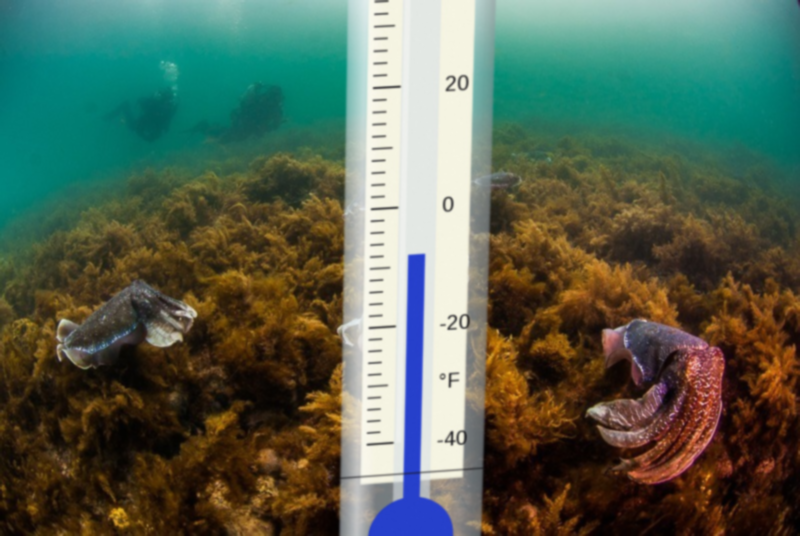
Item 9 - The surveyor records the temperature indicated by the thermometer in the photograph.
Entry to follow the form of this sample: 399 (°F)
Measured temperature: -8 (°F)
